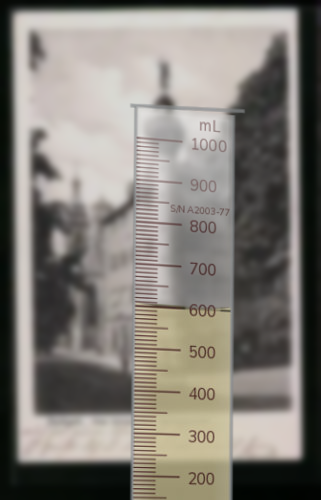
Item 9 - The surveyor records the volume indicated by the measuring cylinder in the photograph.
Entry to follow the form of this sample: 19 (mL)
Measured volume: 600 (mL)
